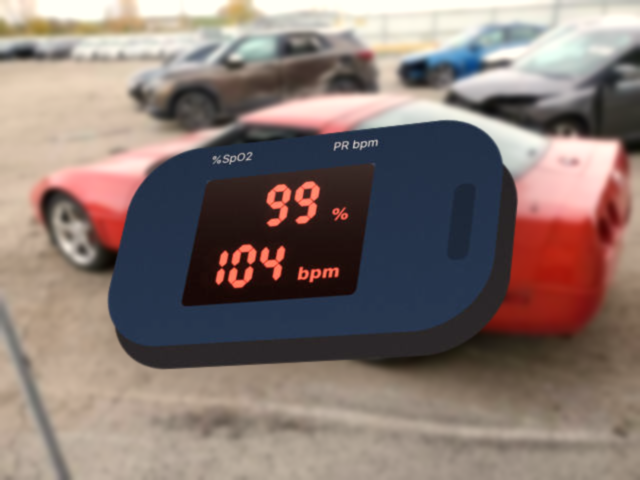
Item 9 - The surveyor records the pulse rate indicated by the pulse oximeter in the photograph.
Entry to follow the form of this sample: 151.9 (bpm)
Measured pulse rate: 104 (bpm)
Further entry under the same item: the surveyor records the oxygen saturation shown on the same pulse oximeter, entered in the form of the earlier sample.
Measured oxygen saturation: 99 (%)
